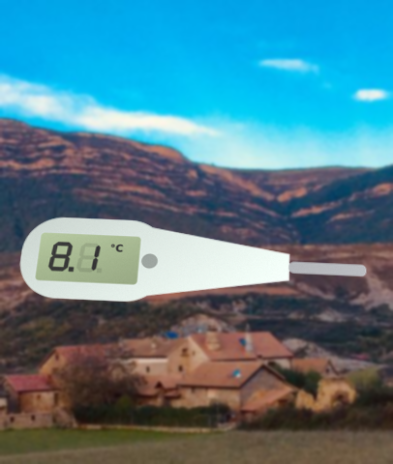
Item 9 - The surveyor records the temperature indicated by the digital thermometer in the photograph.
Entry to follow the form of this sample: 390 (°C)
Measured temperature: 8.1 (°C)
